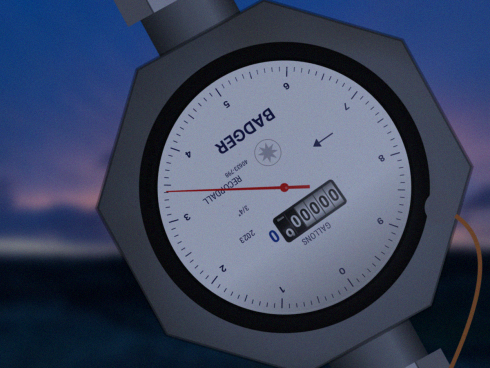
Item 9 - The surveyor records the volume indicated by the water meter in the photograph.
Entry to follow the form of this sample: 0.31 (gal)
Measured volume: 63.4 (gal)
